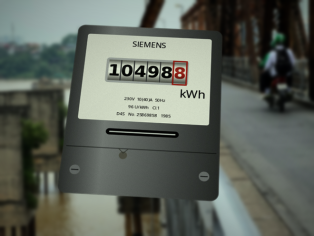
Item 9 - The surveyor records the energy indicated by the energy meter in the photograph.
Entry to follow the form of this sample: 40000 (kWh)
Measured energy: 10498.8 (kWh)
